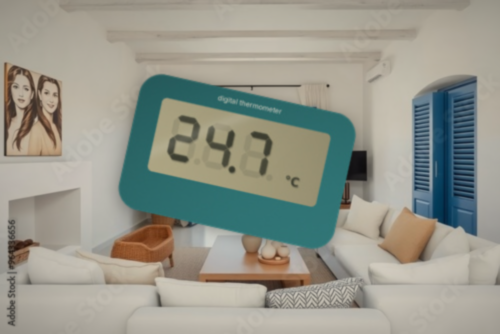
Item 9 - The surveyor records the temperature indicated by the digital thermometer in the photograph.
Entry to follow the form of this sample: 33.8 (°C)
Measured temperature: 24.7 (°C)
